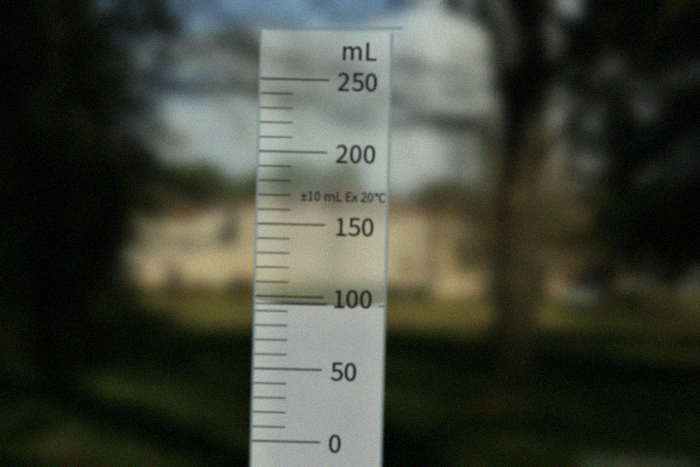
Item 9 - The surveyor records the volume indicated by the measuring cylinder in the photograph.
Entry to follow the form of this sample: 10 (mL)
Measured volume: 95 (mL)
